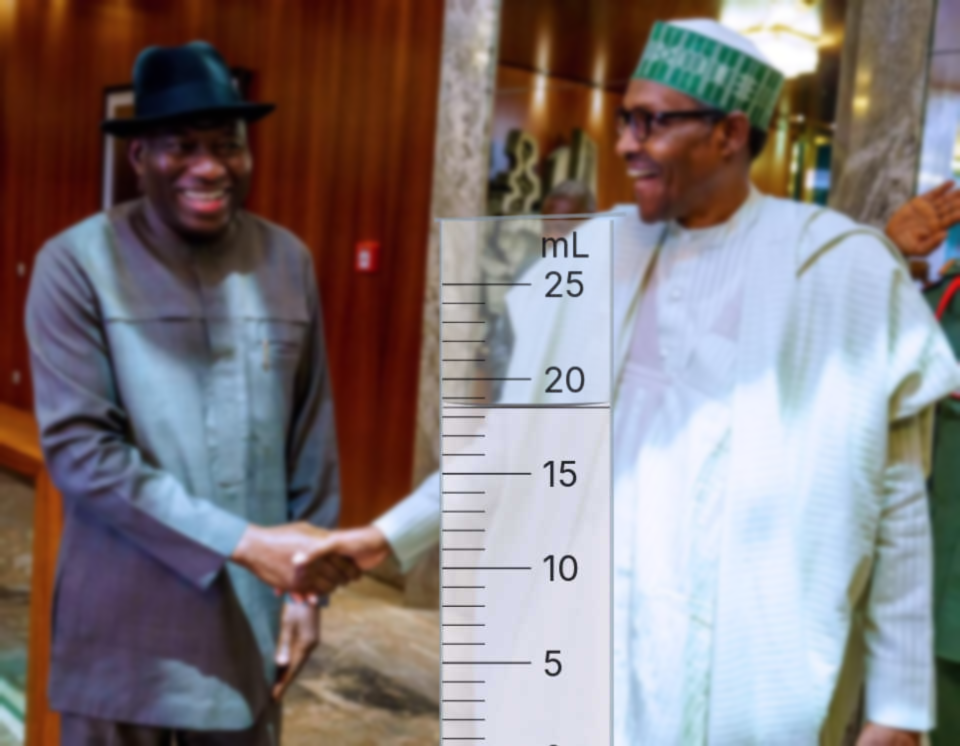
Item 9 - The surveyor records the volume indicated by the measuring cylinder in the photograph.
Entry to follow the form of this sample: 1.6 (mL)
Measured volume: 18.5 (mL)
